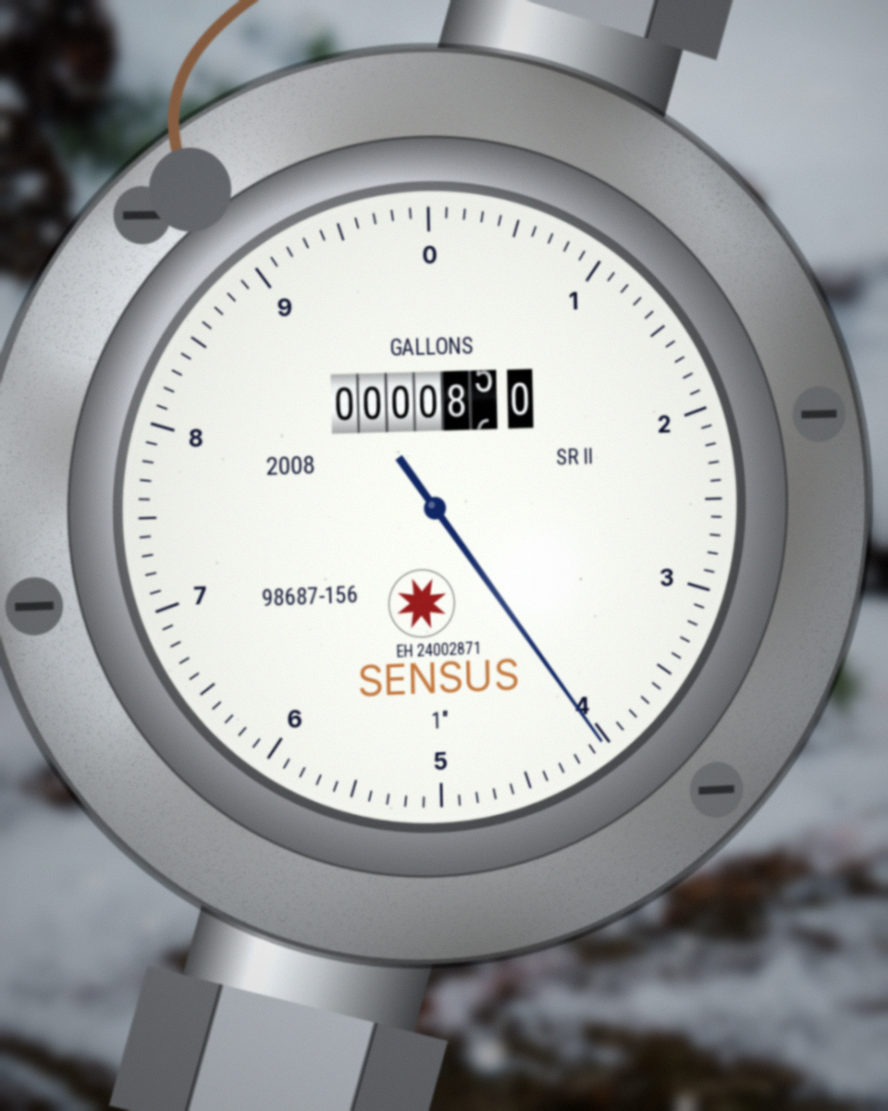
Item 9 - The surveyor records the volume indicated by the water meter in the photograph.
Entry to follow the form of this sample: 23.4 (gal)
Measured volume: 854.0 (gal)
